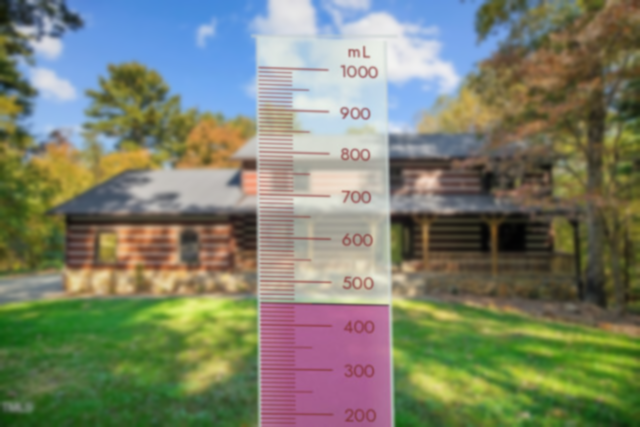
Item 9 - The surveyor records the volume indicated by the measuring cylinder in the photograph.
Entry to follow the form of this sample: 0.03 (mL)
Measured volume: 450 (mL)
